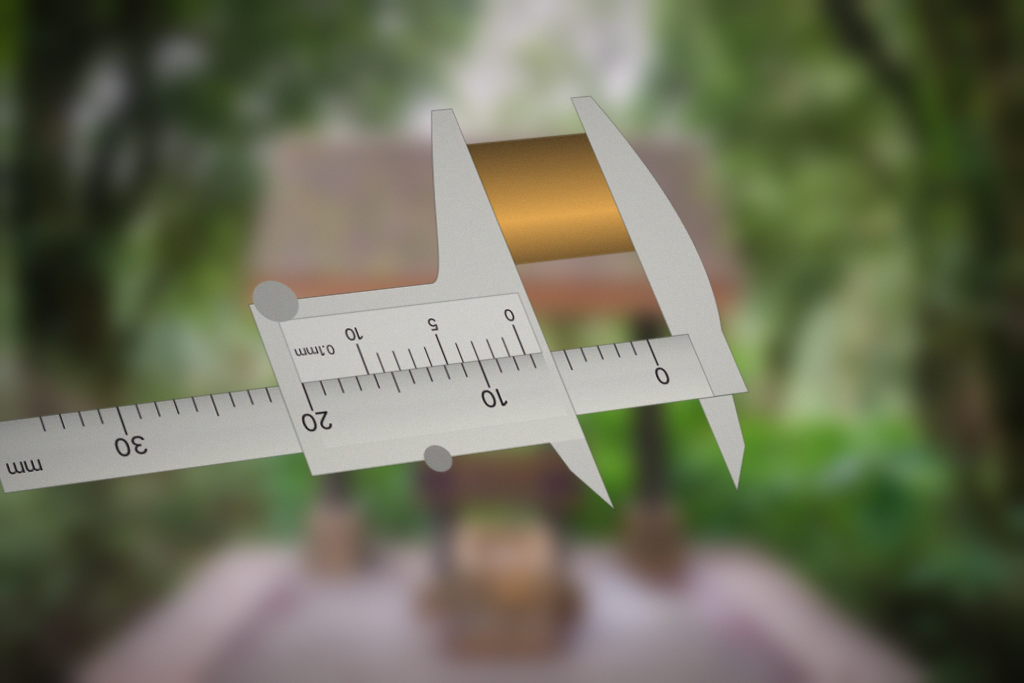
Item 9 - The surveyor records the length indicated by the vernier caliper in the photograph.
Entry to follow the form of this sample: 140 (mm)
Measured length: 7.3 (mm)
